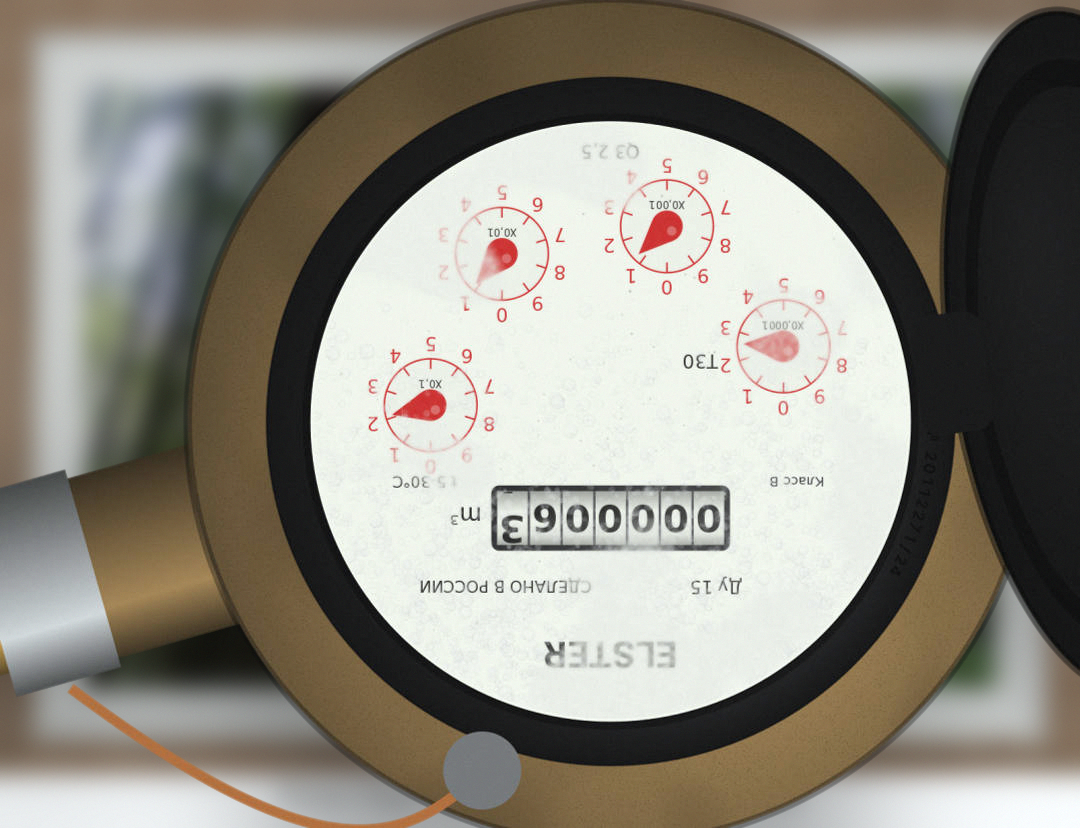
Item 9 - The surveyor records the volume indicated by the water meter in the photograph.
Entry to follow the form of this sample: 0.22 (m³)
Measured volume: 63.2112 (m³)
